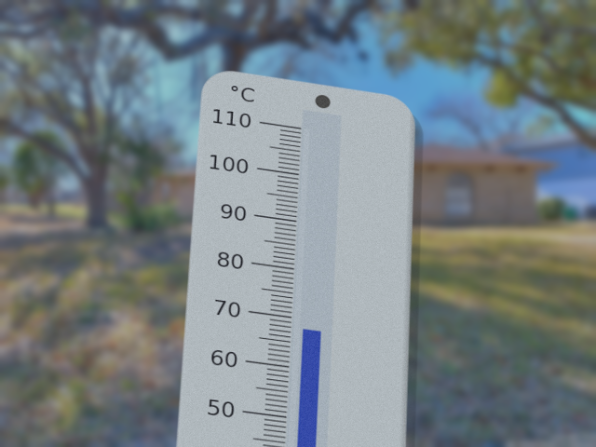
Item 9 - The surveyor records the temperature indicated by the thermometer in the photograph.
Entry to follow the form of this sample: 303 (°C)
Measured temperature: 68 (°C)
